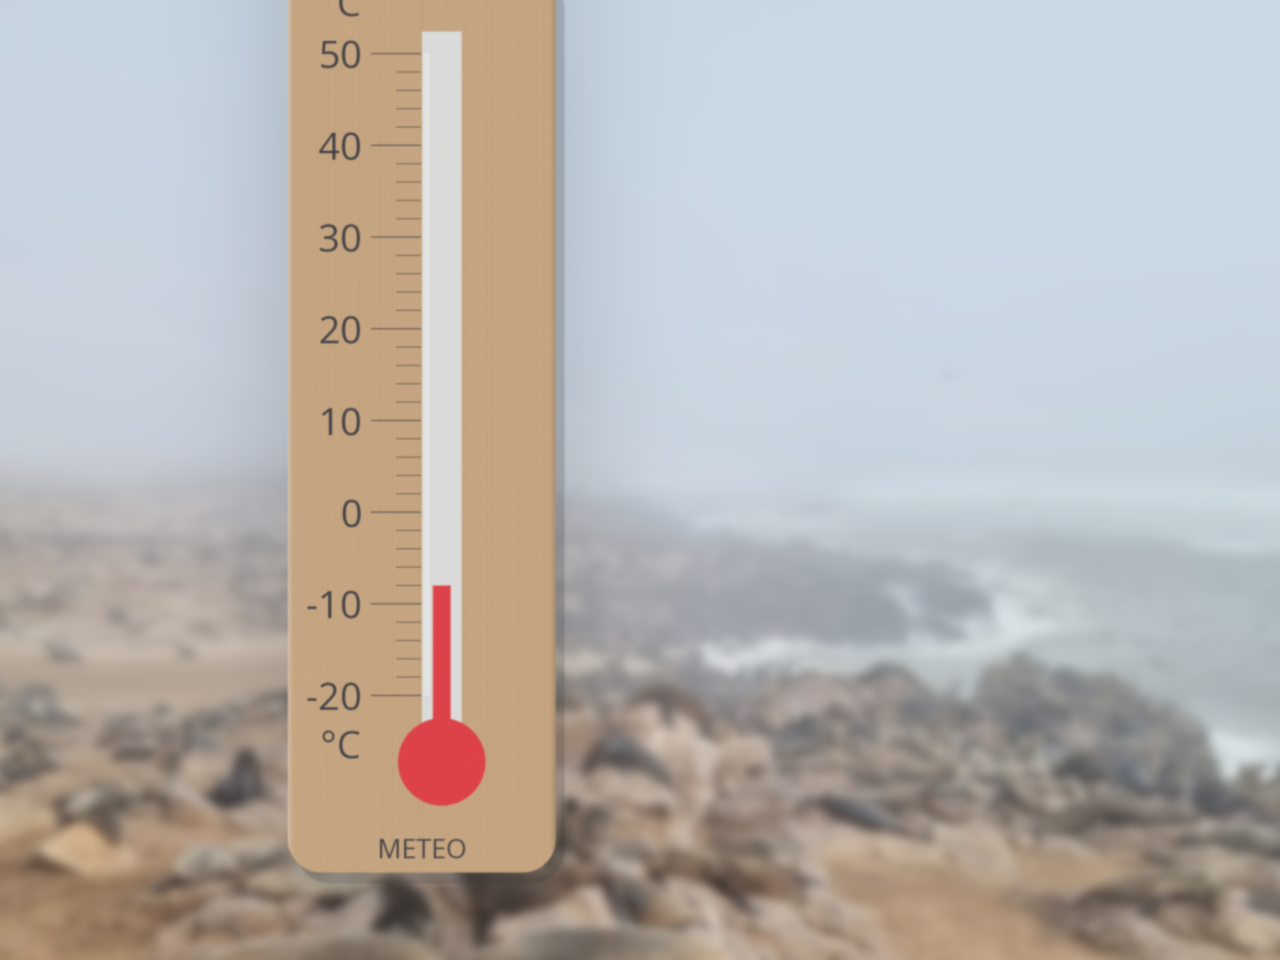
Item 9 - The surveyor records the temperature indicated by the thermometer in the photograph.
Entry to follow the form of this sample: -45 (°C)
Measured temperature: -8 (°C)
